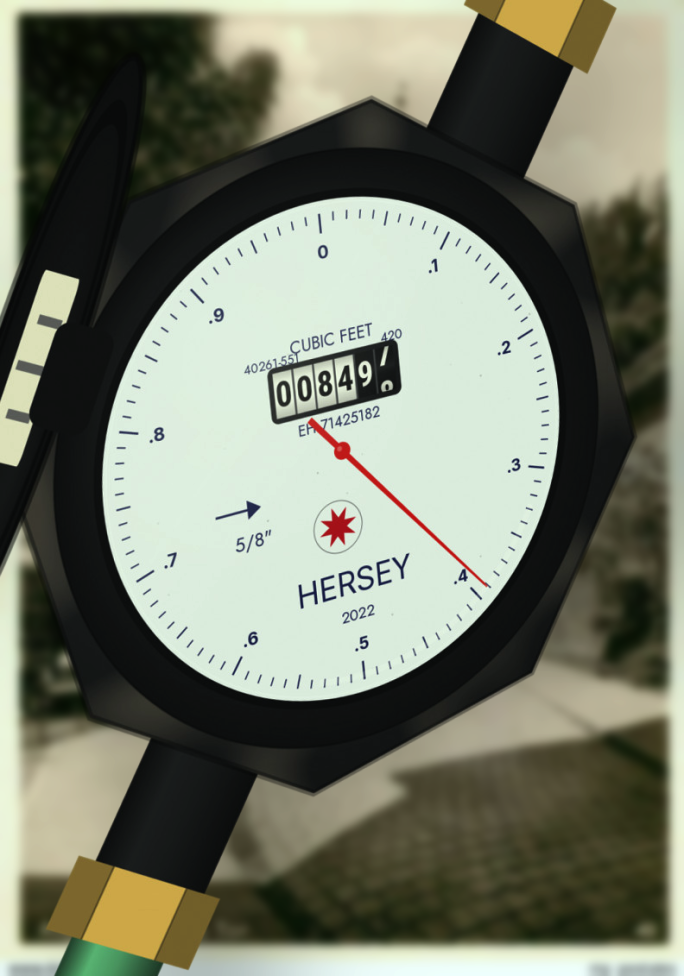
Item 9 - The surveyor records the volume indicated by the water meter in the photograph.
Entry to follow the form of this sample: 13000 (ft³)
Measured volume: 8497.39 (ft³)
